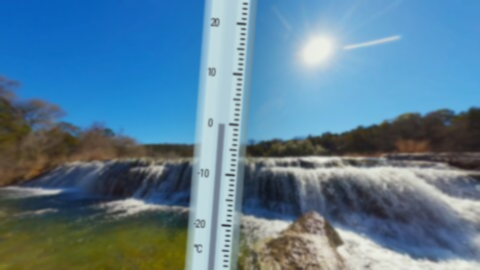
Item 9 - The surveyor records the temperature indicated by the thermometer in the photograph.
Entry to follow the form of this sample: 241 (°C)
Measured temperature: 0 (°C)
